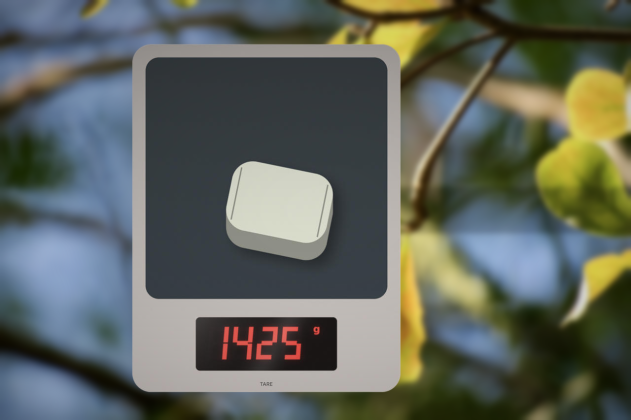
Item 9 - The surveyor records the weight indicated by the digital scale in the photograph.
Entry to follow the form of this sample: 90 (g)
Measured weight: 1425 (g)
